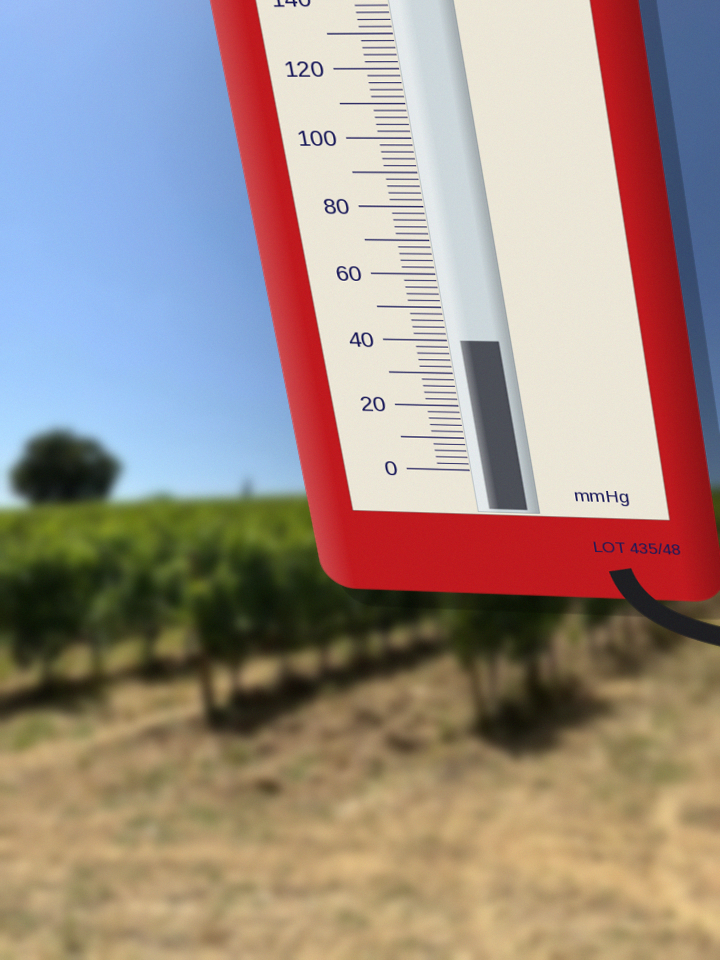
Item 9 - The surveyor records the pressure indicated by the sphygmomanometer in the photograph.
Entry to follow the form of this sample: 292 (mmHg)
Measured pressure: 40 (mmHg)
